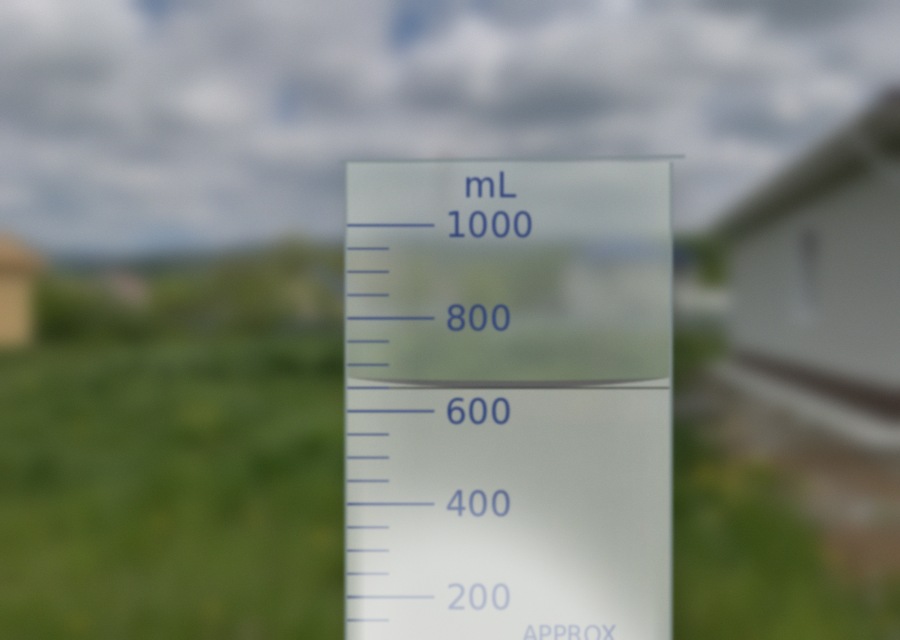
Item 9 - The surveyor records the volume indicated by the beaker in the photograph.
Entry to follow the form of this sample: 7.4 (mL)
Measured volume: 650 (mL)
